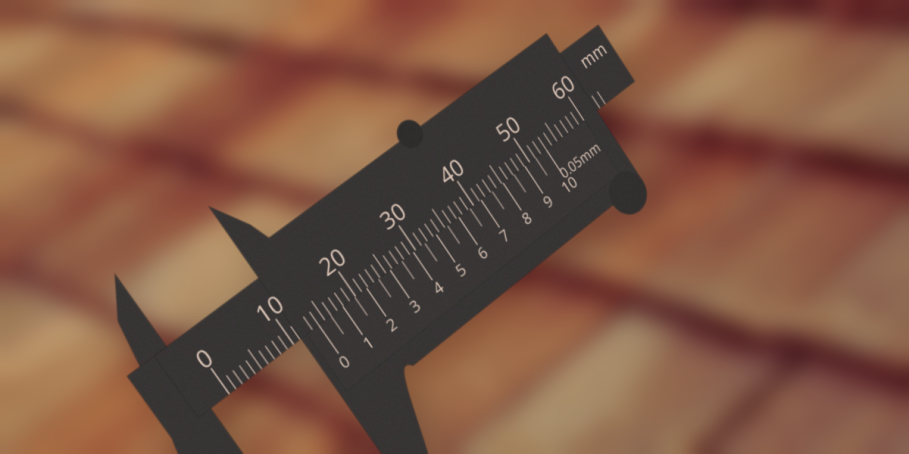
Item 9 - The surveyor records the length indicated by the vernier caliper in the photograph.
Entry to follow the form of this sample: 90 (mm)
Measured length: 14.0 (mm)
